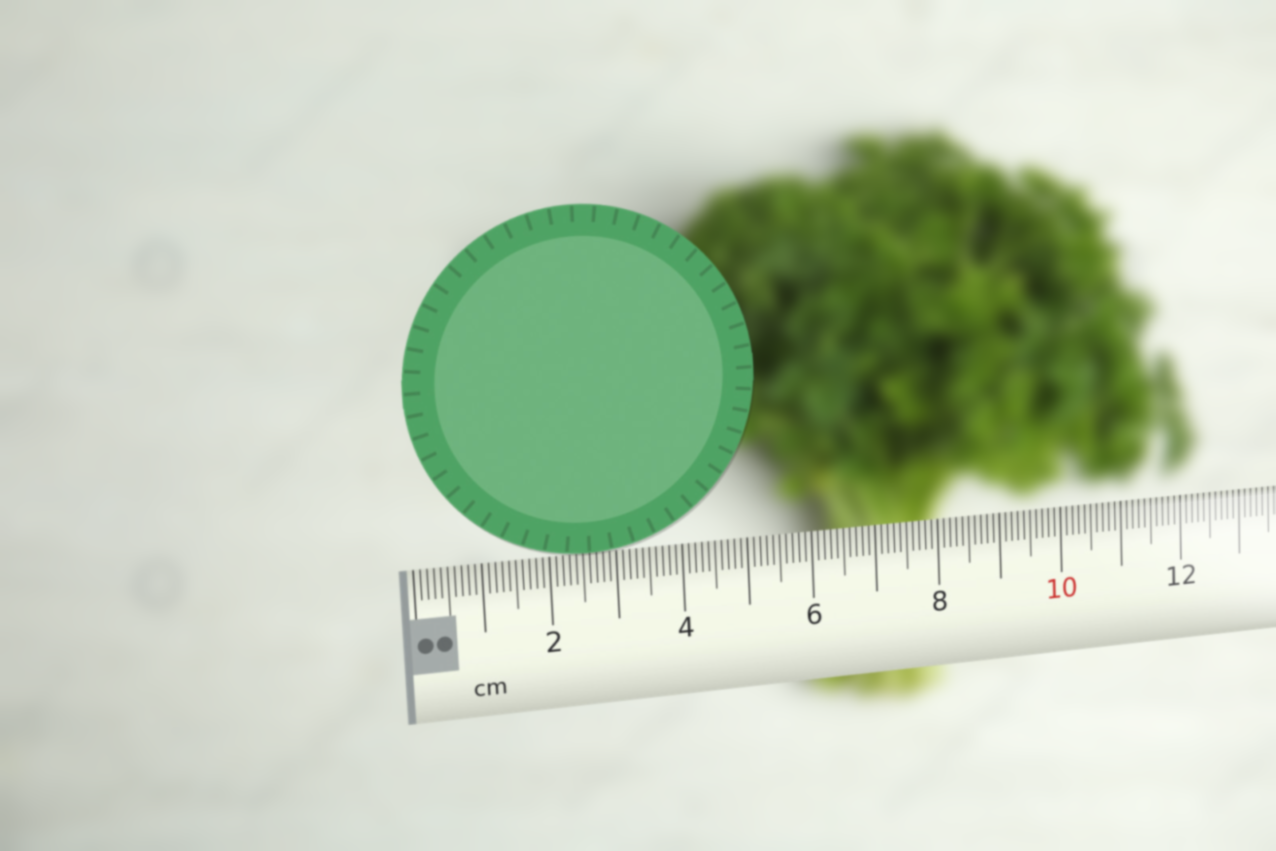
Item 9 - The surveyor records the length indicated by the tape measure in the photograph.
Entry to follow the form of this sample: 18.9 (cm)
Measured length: 5.2 (cm)
